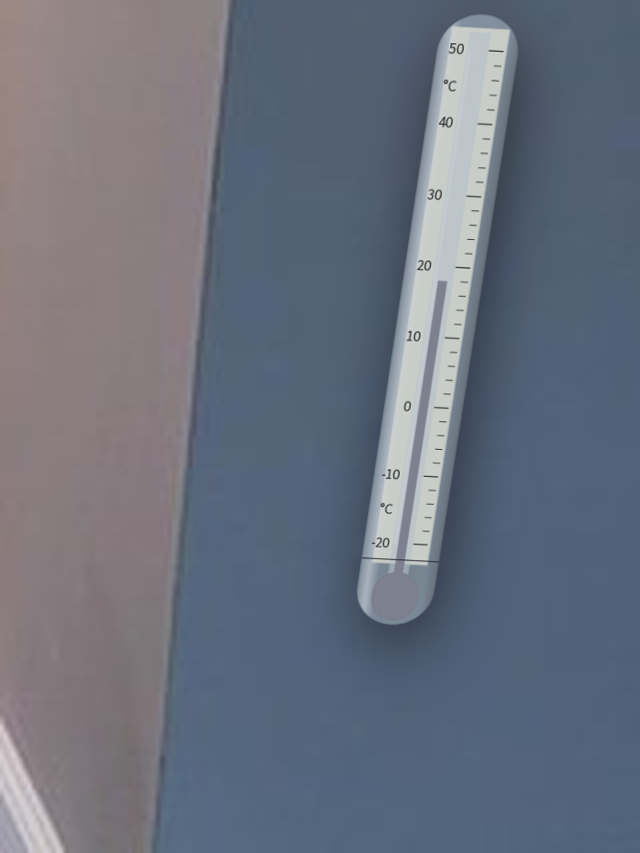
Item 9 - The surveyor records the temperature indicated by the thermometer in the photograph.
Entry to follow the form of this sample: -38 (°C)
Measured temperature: 18 (°C)
